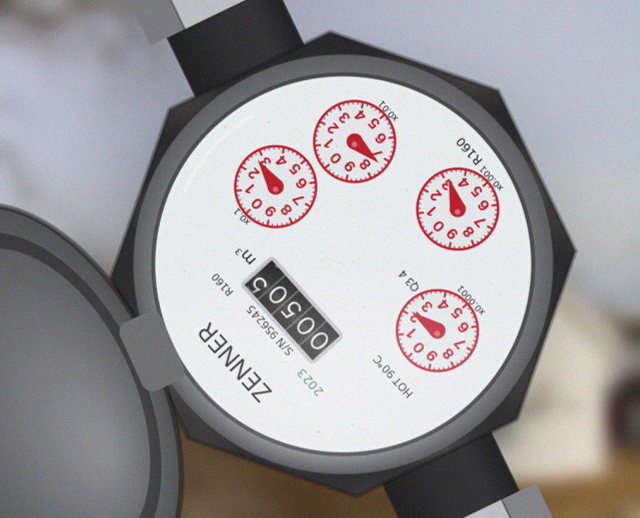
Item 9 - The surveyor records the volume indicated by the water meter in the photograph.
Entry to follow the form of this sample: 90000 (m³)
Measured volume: 505.2732 (m³)
